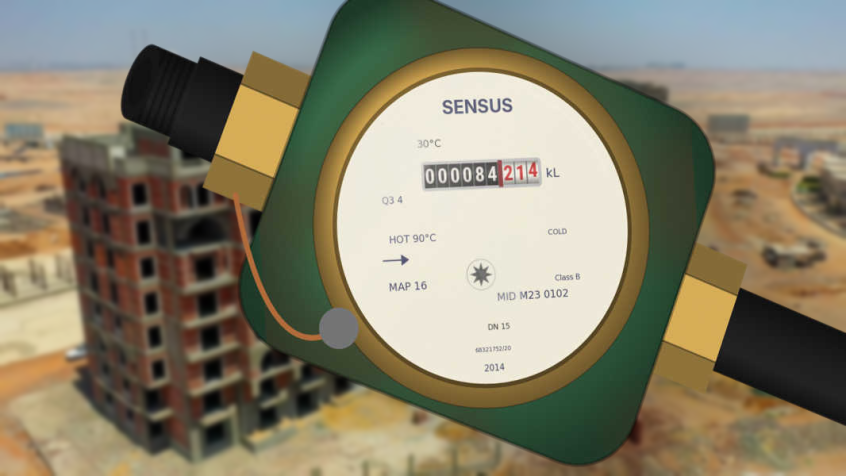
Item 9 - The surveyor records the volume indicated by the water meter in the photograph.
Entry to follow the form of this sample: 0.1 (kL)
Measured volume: 84.214 (kL)
